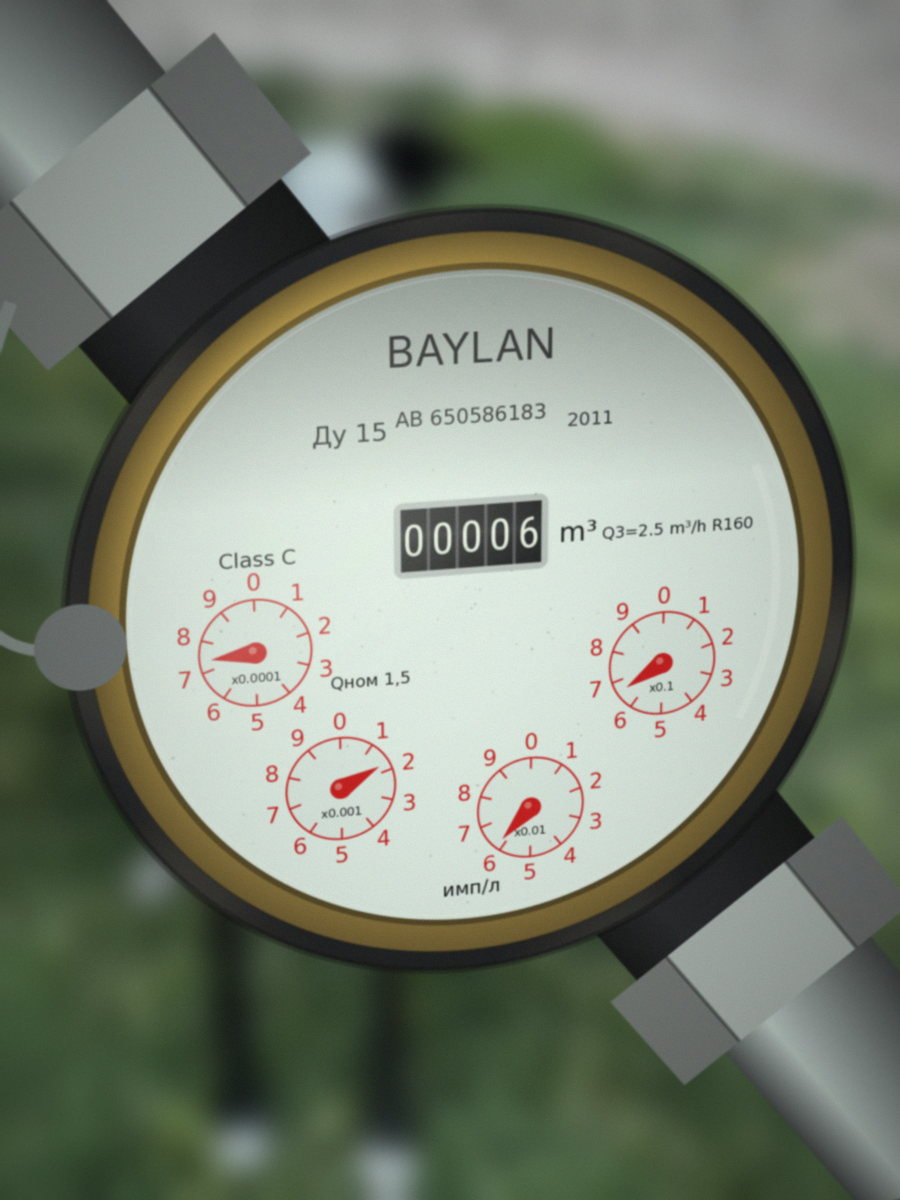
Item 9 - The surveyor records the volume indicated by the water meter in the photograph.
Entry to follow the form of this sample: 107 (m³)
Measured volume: 6.6617 (m³)
